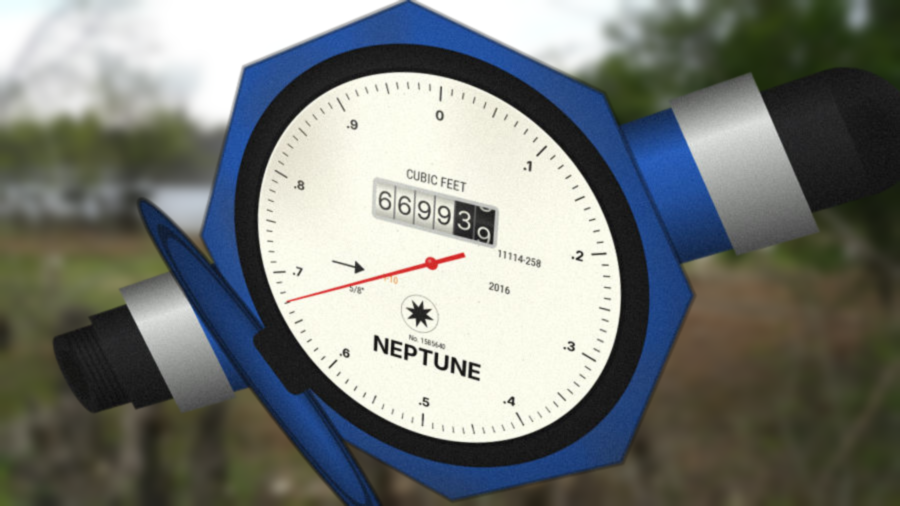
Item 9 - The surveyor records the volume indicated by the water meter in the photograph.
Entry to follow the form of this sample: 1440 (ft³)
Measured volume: 669938.67 (ft³)
